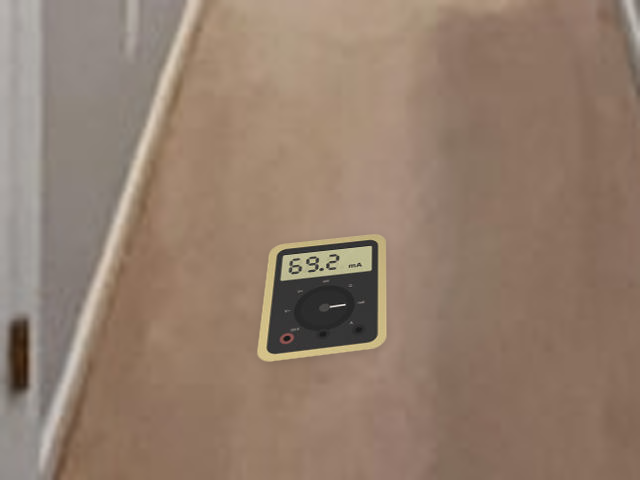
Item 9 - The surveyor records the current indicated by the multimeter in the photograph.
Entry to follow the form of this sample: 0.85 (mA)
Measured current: 69.2 (mA)
